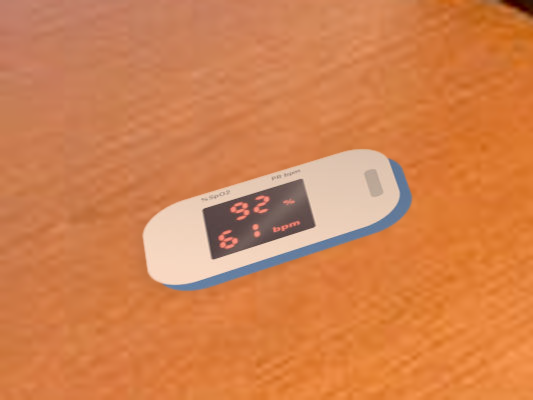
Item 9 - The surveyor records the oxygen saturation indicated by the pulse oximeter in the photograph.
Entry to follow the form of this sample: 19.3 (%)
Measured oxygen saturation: 92 (%)
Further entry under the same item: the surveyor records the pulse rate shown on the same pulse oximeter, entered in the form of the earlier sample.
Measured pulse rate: 61 (bpm)
